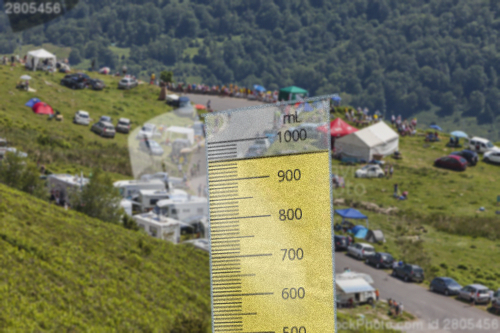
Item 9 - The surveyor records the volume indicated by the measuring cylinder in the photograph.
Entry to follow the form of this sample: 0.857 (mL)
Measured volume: 950 (mL)
